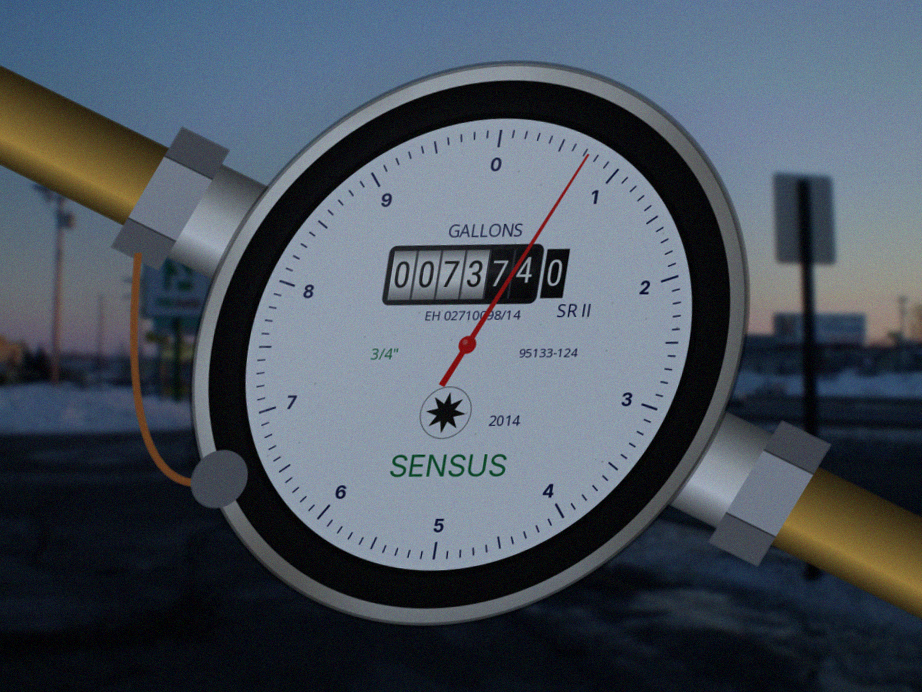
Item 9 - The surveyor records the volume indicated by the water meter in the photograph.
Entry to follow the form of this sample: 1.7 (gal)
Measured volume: 73740.7 (gal)
